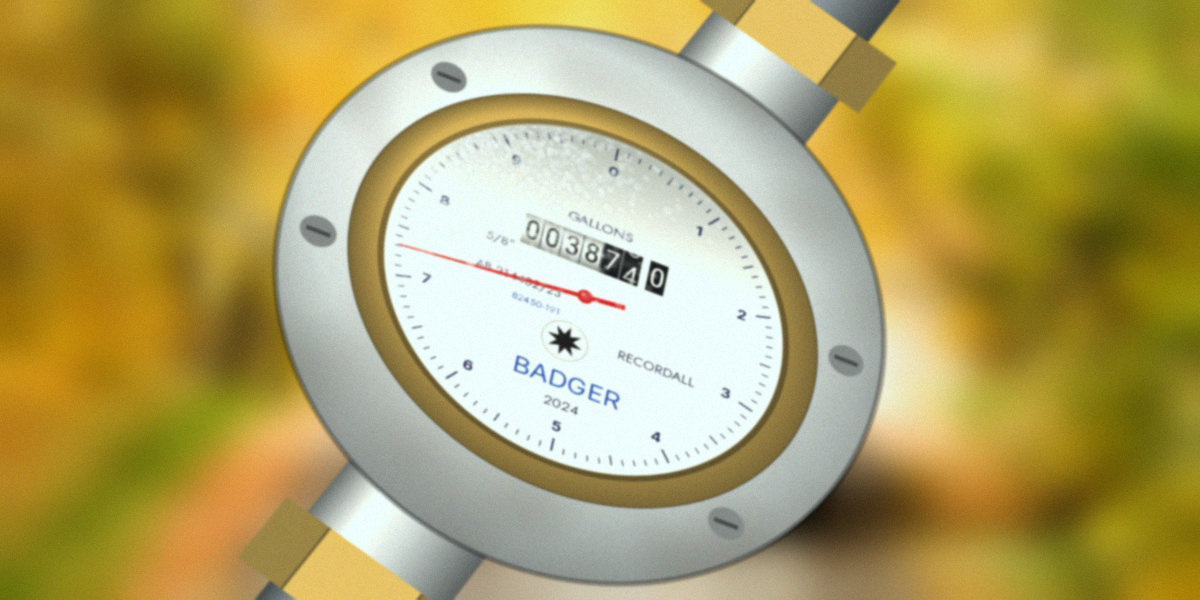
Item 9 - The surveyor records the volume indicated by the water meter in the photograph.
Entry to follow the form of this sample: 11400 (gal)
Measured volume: 38737.3 (gal)
